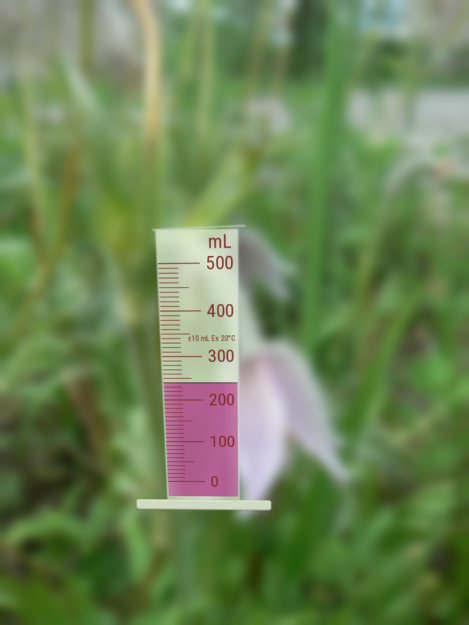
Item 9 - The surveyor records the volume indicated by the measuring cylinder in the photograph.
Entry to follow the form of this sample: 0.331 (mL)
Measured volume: 240 (mL)
